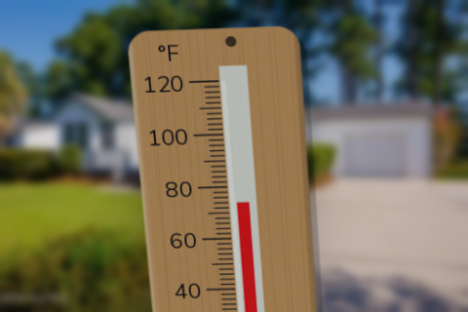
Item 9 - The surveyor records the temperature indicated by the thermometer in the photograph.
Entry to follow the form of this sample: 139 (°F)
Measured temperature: 74 (°F)
